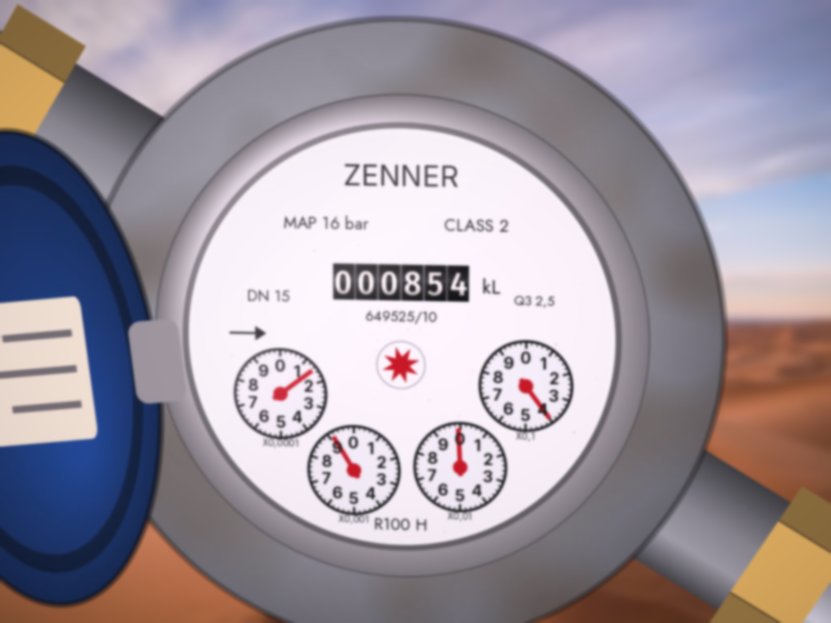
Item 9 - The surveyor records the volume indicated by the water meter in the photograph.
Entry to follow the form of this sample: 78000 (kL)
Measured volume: 854.3991 (kL)
